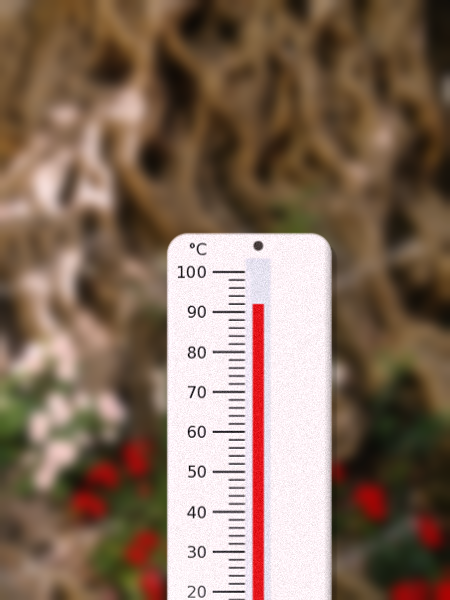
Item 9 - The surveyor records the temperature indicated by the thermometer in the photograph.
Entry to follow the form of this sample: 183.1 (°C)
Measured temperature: 92 (°C)
